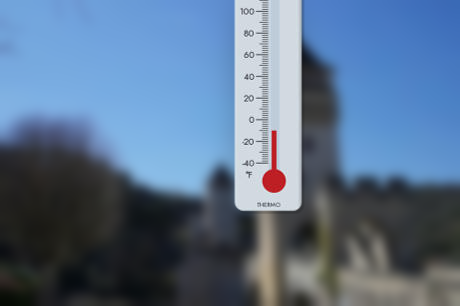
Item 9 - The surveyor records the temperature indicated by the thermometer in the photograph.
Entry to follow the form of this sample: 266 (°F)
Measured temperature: -10 (°F)
